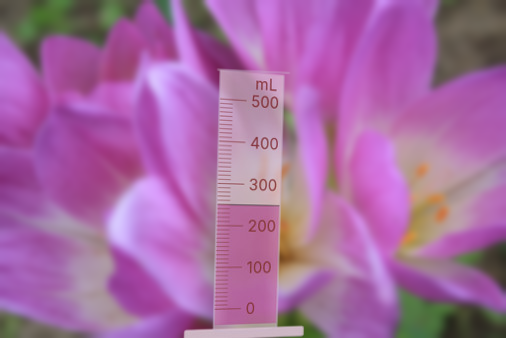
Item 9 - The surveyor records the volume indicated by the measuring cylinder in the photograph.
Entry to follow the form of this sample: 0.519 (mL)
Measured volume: 250 (mL)
